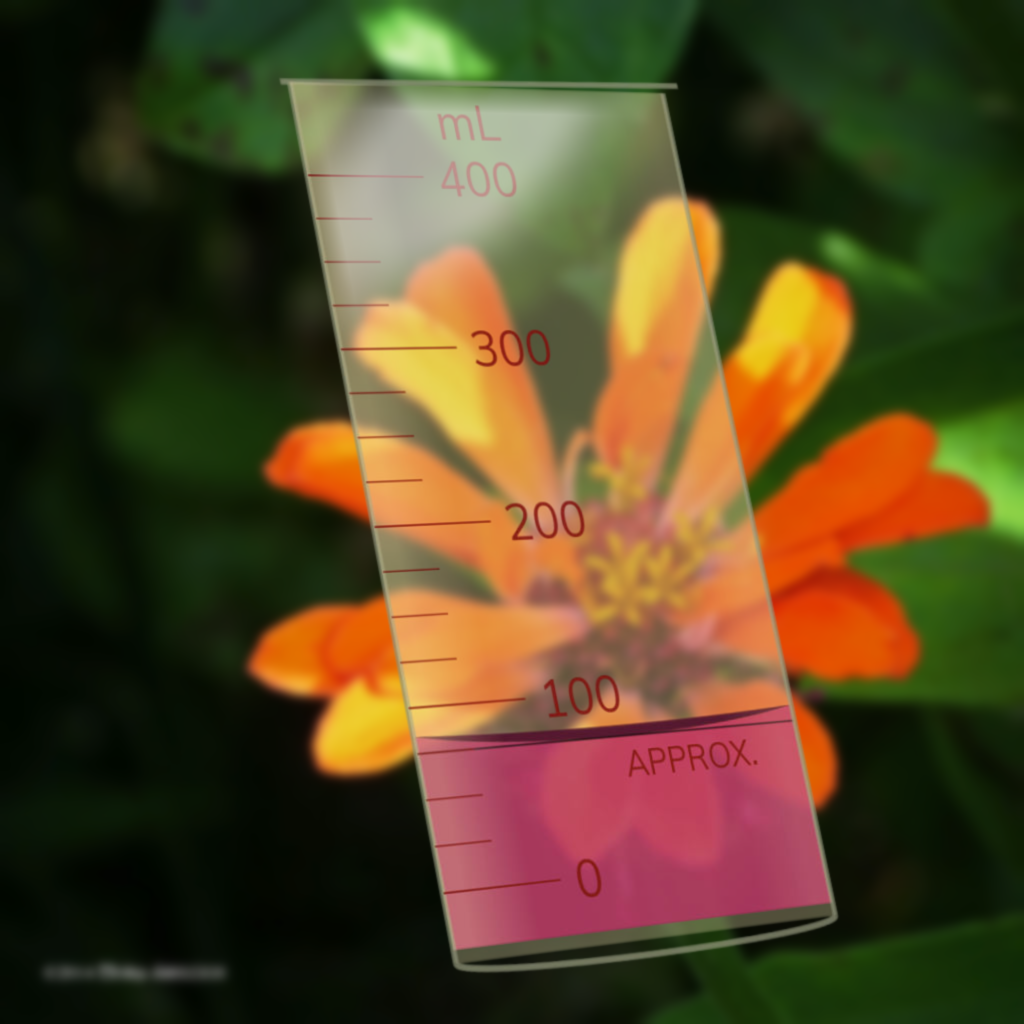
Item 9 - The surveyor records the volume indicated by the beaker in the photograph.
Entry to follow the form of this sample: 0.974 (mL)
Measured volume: 75 (mL)
